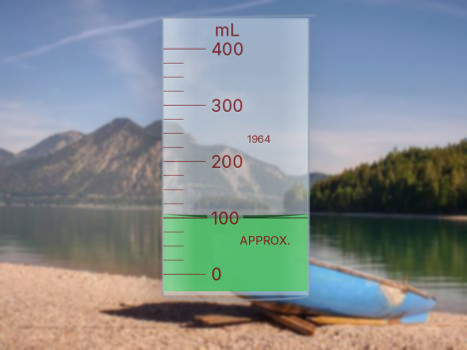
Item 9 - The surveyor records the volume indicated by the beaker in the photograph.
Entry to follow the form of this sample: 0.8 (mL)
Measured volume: 100 (mL)
